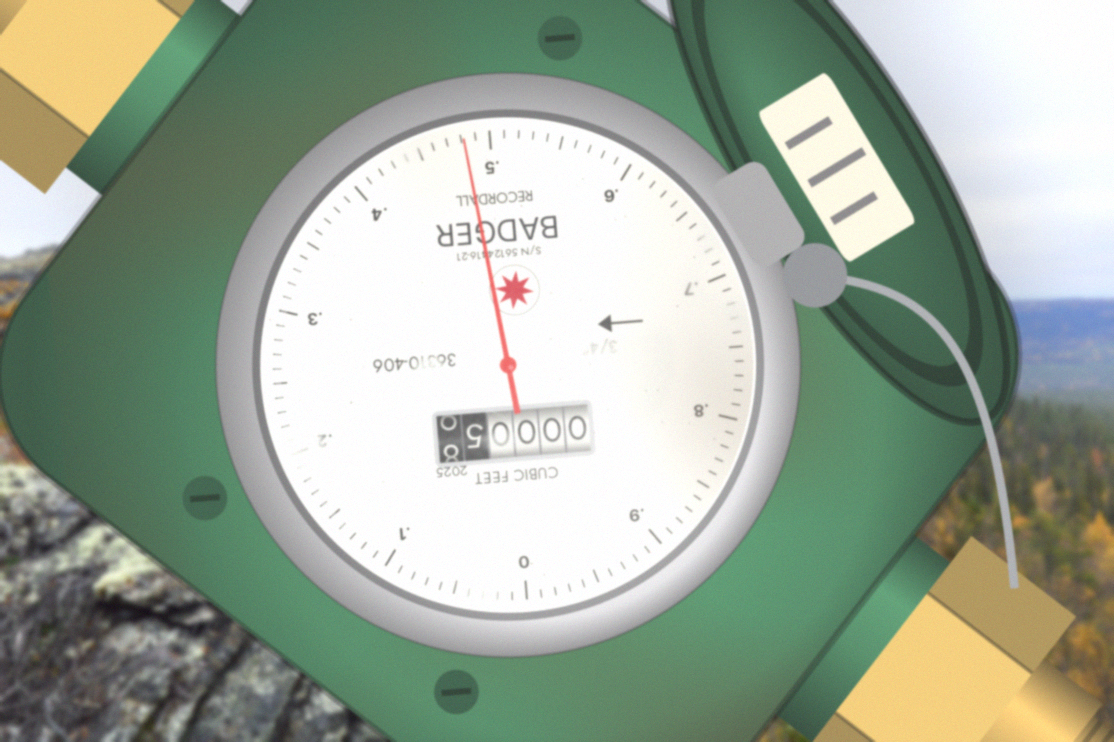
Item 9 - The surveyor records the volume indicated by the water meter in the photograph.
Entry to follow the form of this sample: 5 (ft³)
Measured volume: 58.48 (ft³)
